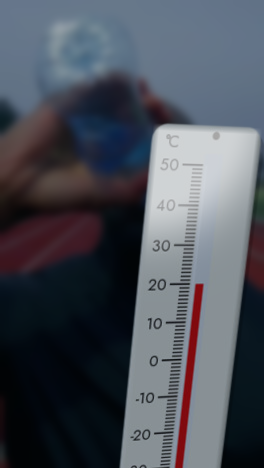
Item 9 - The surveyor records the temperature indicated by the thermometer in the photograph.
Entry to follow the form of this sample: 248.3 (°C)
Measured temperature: 20 (°C)
